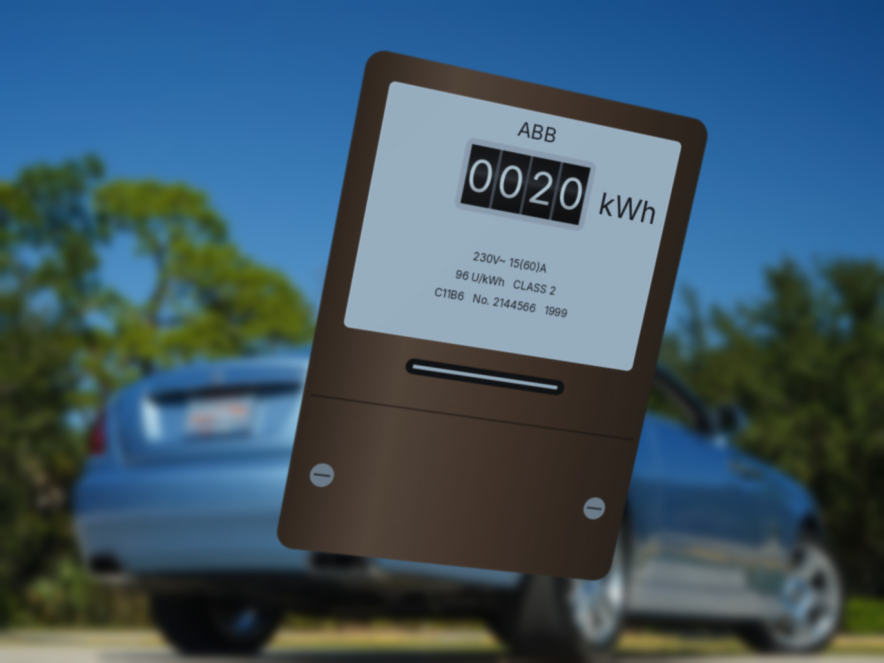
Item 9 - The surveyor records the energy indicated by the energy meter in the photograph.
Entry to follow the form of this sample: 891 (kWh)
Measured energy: 20 (kWh)
